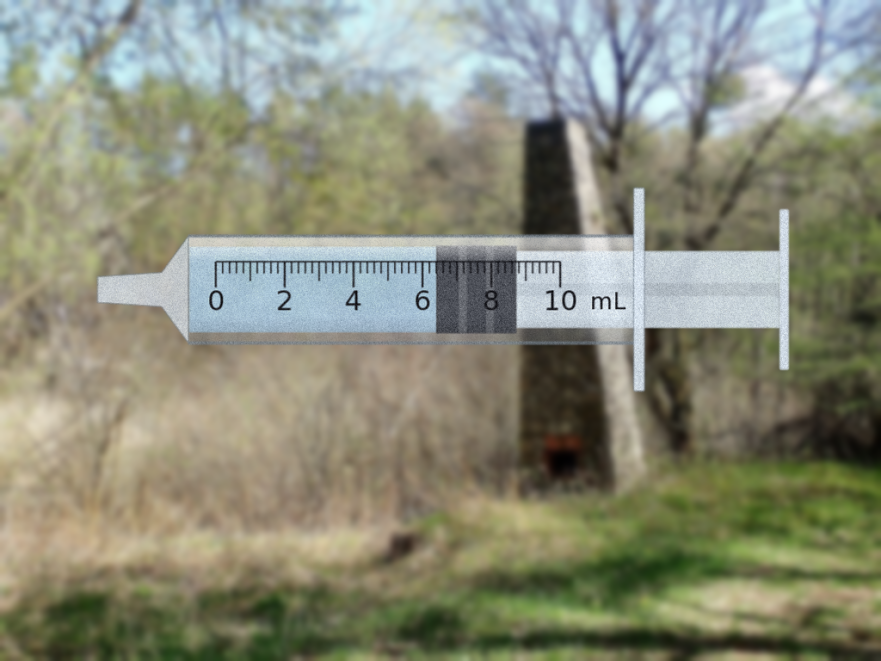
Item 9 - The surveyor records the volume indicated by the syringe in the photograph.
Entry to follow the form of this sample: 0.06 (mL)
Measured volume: 6.4 (mL)
